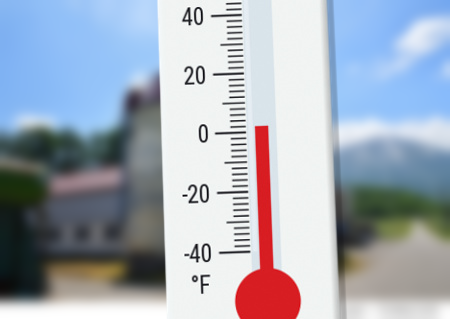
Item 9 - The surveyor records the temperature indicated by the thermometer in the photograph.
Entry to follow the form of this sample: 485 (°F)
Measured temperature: 2 (°F)
